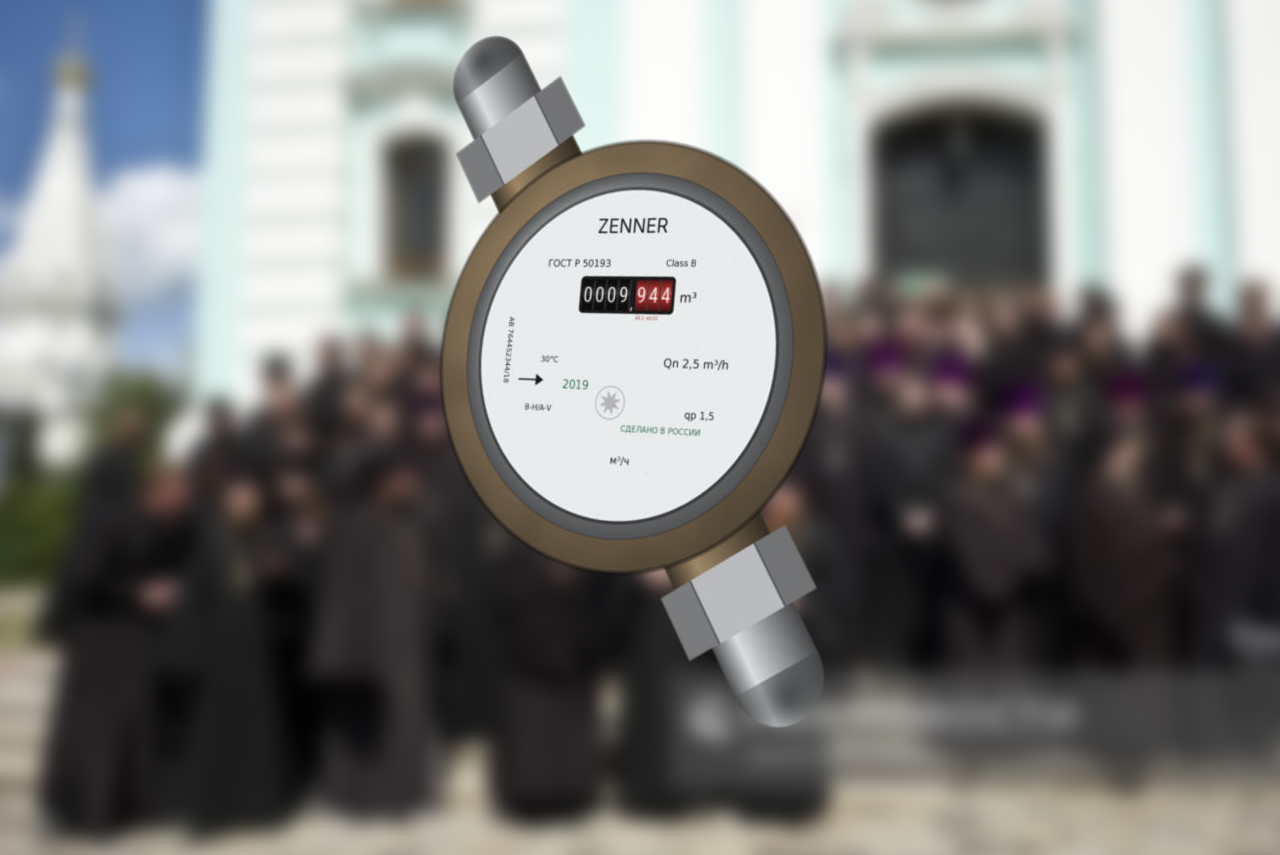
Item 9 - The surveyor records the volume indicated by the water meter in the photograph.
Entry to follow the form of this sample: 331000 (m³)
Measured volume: 9.944 (m³)
